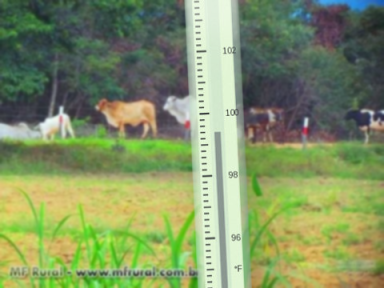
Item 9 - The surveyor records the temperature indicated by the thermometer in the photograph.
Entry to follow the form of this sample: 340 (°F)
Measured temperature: 99.4 (°F)
